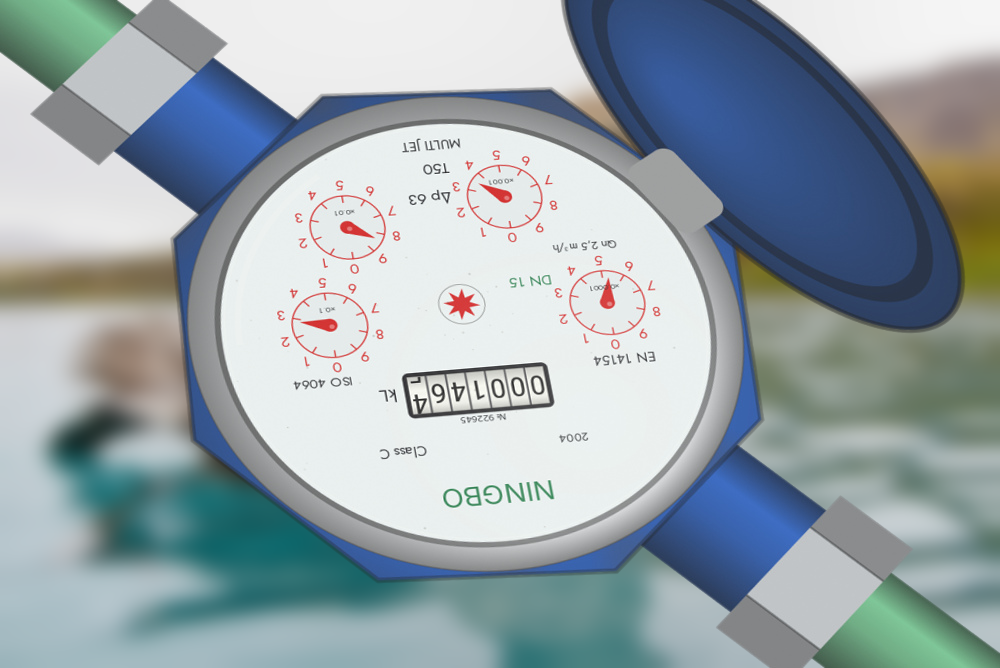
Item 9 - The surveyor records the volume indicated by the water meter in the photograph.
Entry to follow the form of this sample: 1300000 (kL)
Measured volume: 1464.2835 (kL)
